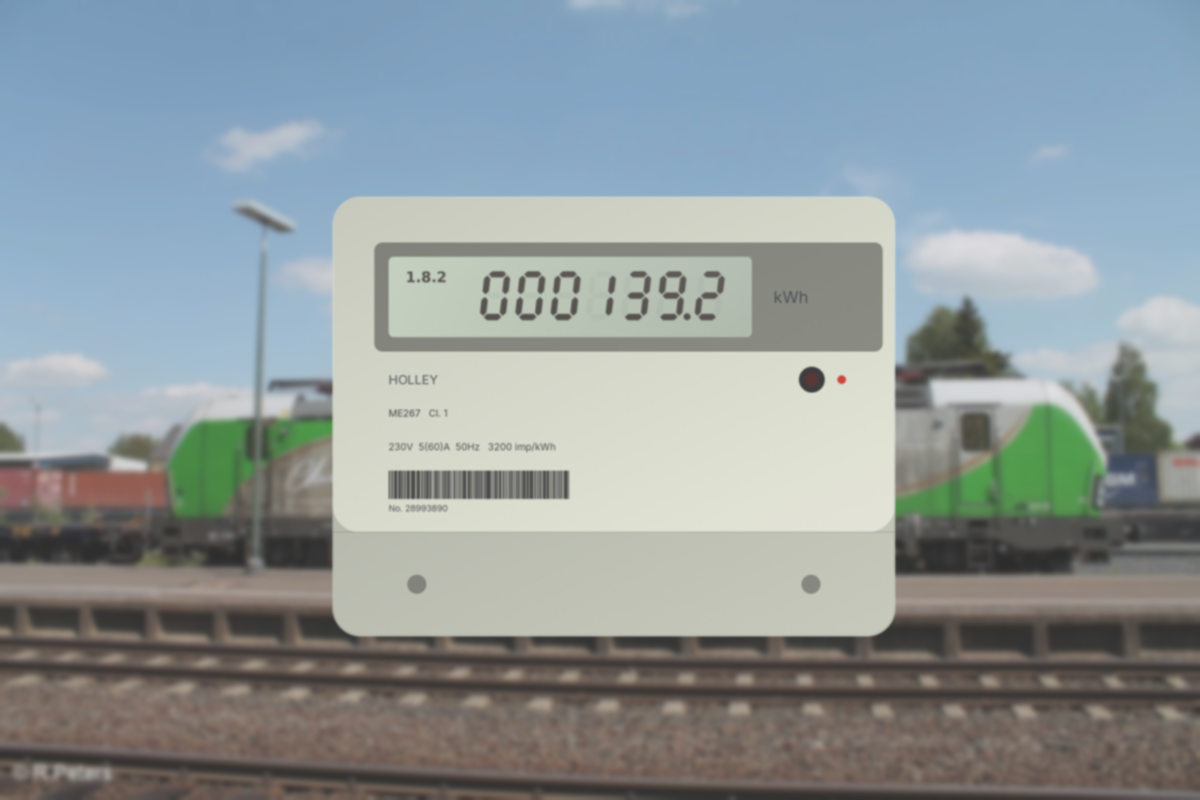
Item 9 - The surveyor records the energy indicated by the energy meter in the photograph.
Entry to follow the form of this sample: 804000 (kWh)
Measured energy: 139.2 (kWh)
